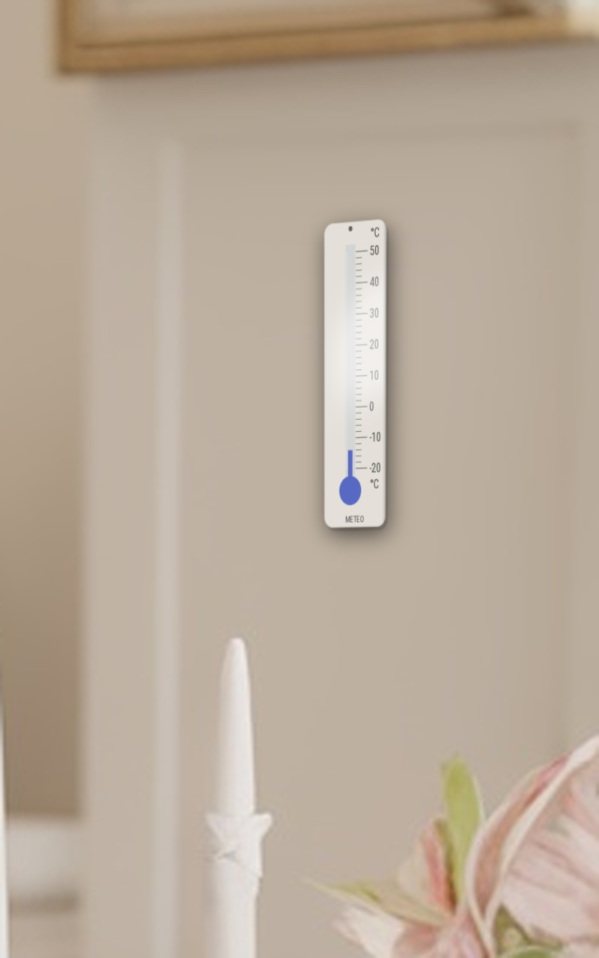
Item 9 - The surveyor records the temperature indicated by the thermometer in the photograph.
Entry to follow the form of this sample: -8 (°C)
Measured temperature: -14 (°C)
